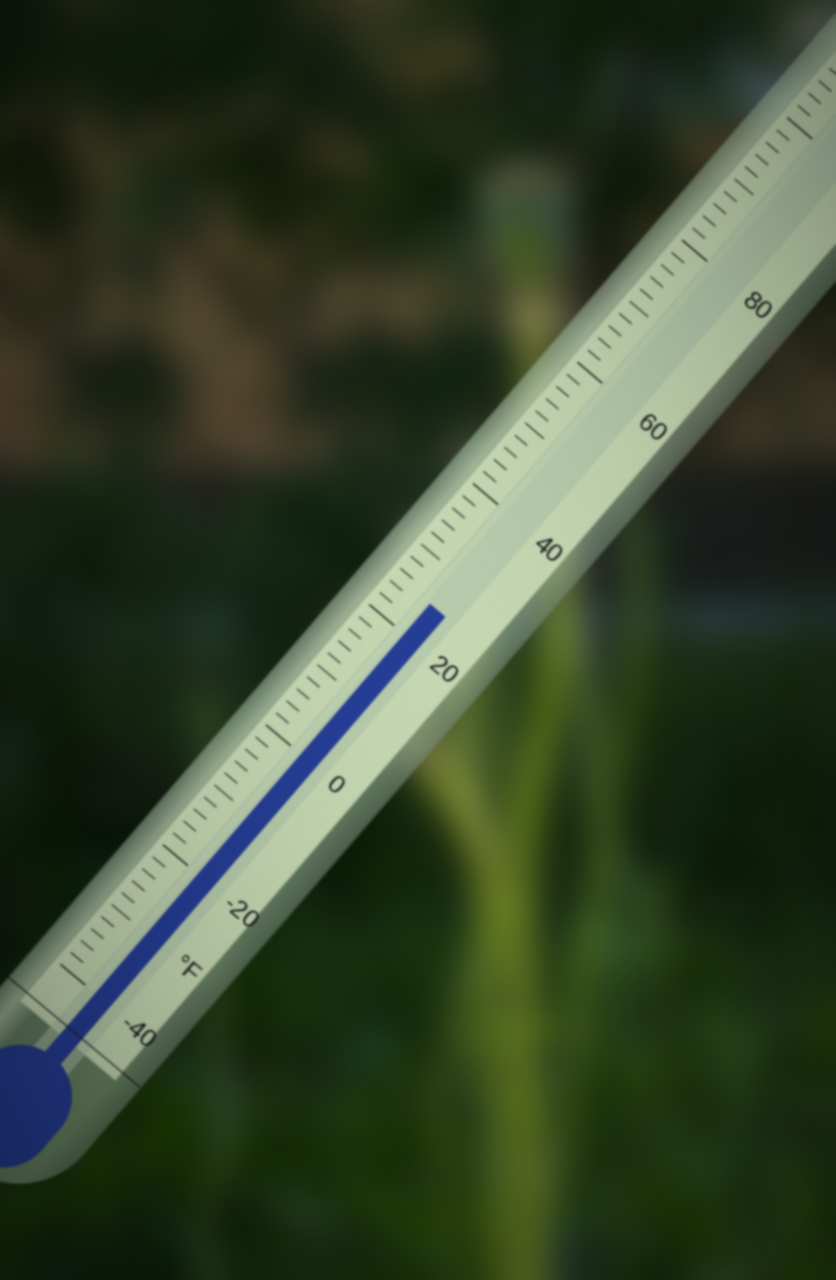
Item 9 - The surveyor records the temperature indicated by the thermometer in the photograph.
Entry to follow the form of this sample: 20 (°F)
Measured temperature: 25 (°F)
